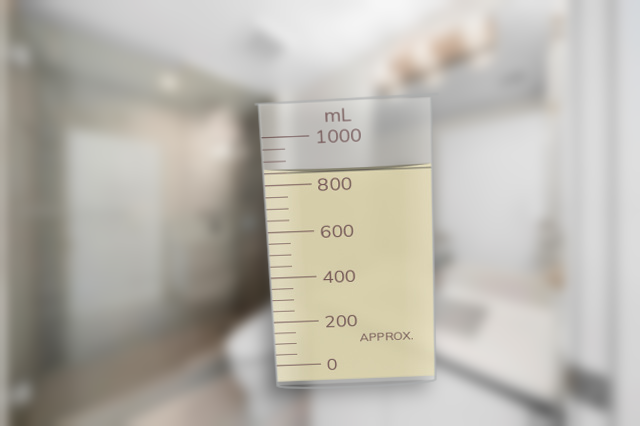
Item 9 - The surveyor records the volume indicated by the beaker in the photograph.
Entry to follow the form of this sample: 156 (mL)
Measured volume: 850 (mL)
